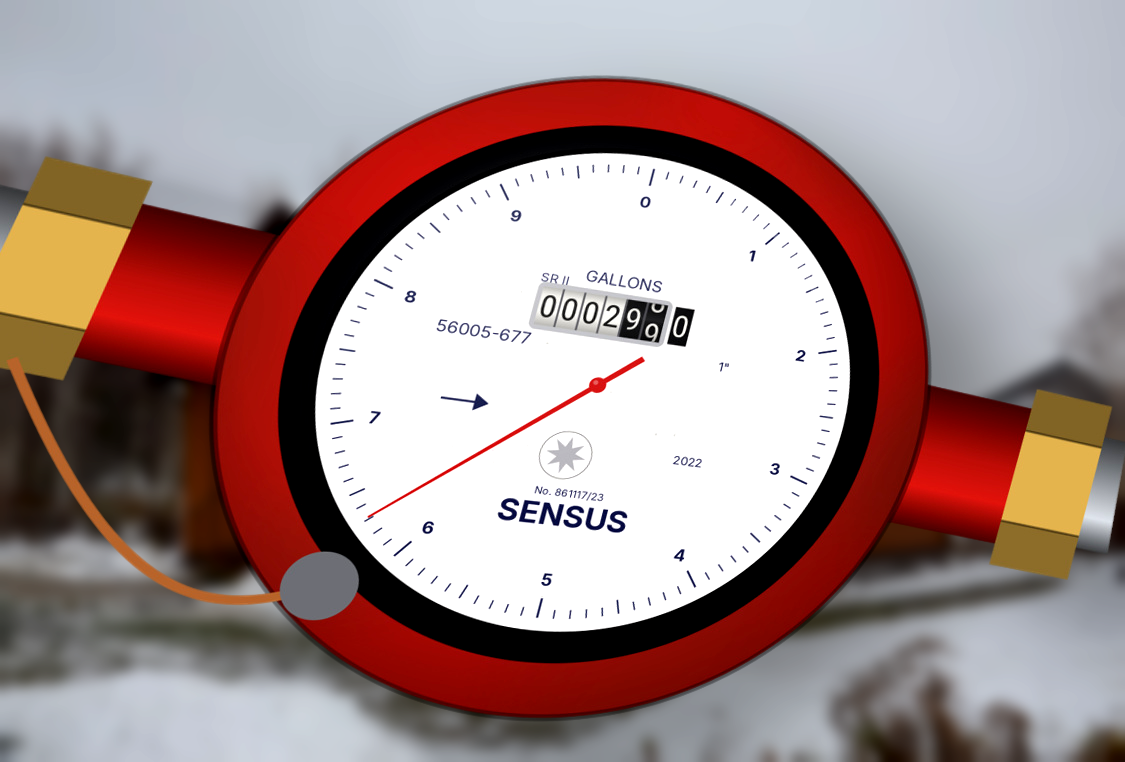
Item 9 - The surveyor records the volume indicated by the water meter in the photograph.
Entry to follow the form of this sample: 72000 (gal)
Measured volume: 2986.3 (gal)
